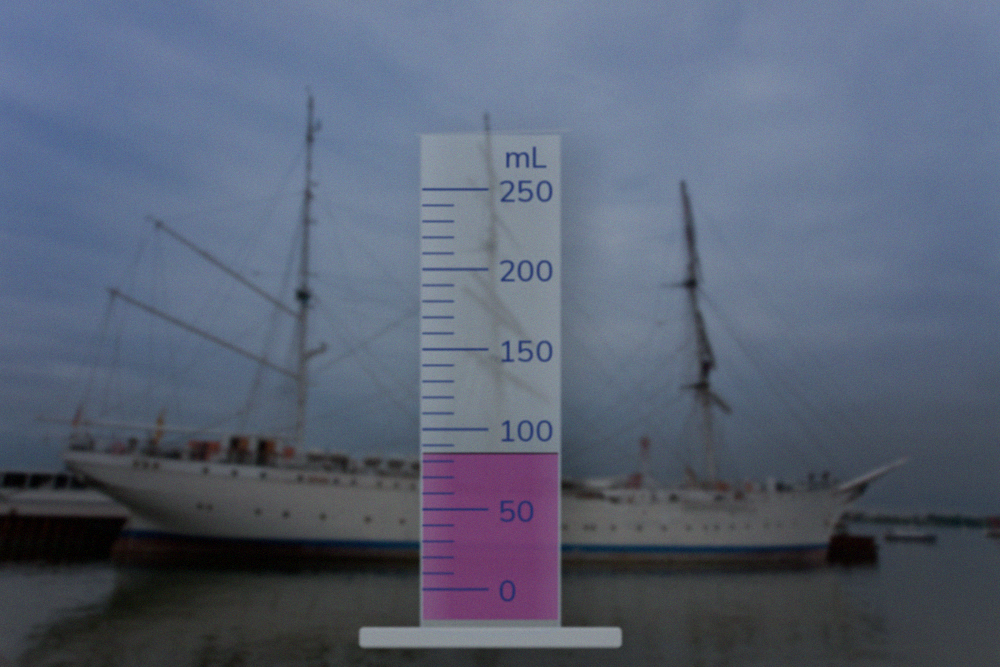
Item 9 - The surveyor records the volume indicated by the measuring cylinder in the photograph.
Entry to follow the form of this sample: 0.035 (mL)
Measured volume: 85 (mL)
